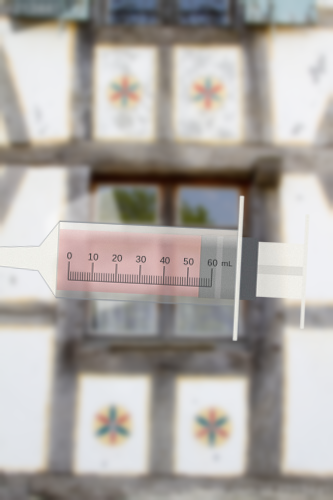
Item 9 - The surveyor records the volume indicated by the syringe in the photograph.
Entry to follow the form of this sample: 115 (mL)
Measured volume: 55 (mL)
